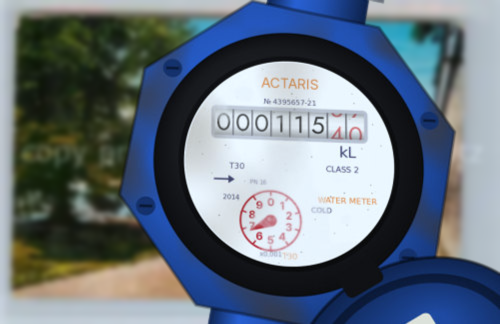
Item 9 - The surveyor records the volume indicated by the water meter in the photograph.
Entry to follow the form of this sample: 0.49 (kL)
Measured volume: 115.396 (kL)
